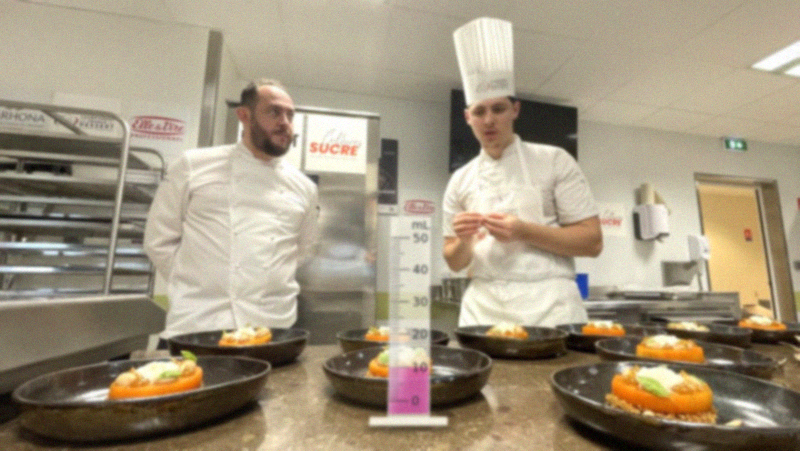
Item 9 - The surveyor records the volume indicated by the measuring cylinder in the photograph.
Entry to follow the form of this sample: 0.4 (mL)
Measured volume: 10 (mL)
